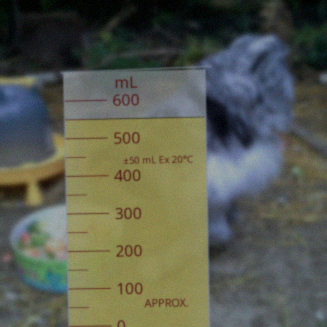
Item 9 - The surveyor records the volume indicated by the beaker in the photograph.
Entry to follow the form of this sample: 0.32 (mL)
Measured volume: 550 (mL)
